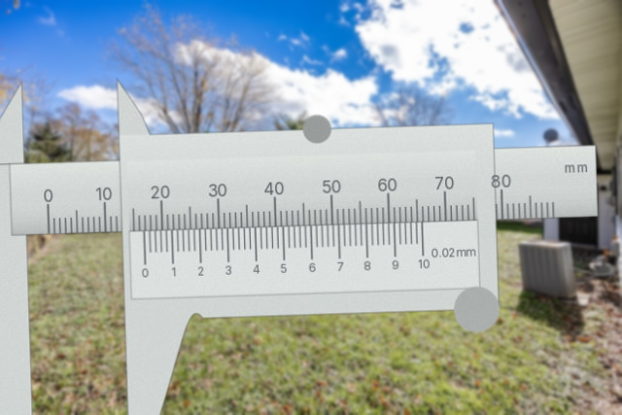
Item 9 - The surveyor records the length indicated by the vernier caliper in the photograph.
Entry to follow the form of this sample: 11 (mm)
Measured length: 16.8 (mm)
